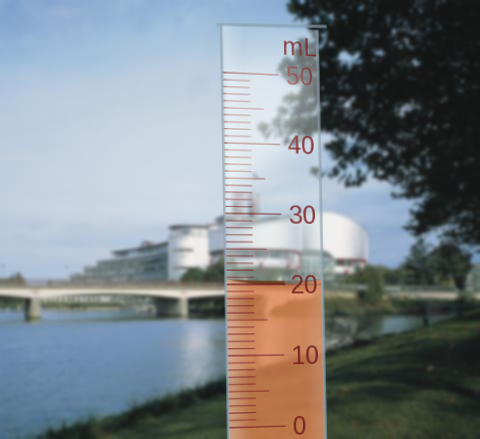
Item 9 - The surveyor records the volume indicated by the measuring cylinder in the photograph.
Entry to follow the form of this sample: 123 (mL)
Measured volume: 20 (mL)
